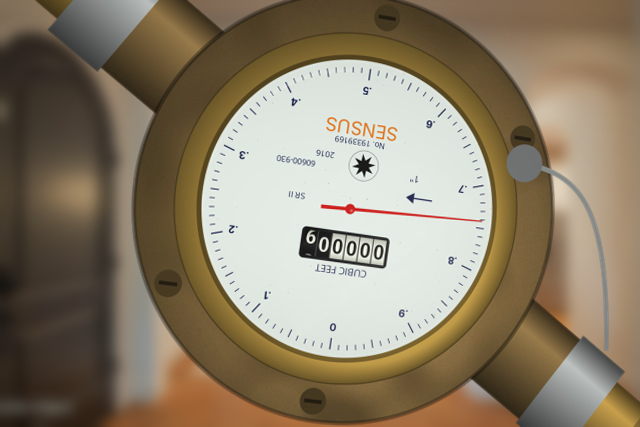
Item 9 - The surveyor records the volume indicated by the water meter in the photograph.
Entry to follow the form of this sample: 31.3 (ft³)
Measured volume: 8.74 (ft³)
